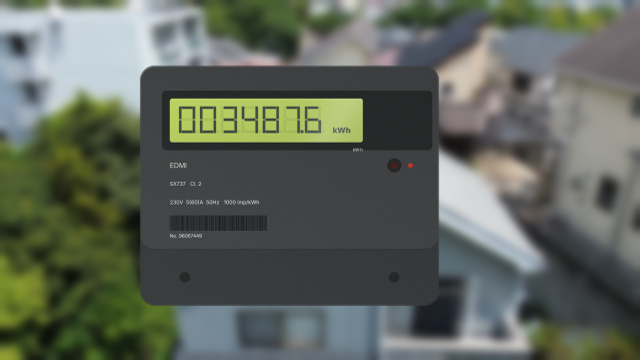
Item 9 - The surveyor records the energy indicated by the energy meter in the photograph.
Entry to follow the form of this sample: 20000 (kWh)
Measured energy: 3487.6 (kWh)
